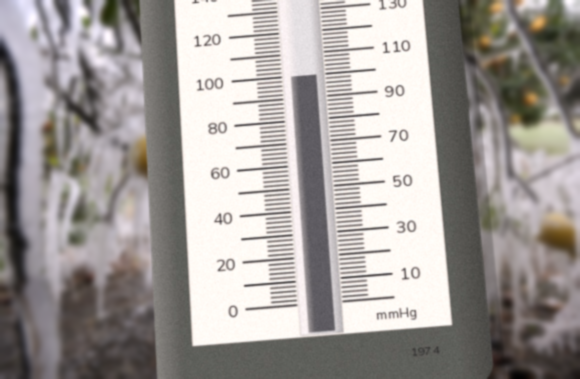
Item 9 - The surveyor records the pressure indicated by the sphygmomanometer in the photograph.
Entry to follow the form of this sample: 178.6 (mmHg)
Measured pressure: 100 (mmHg)
